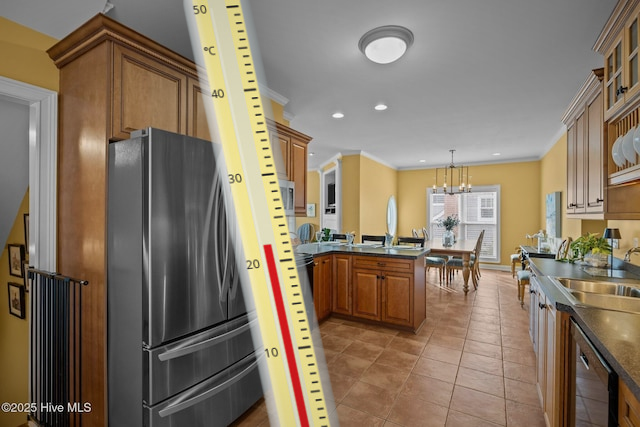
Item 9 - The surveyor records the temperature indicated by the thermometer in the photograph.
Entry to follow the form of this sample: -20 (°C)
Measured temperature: 22 (°C)
